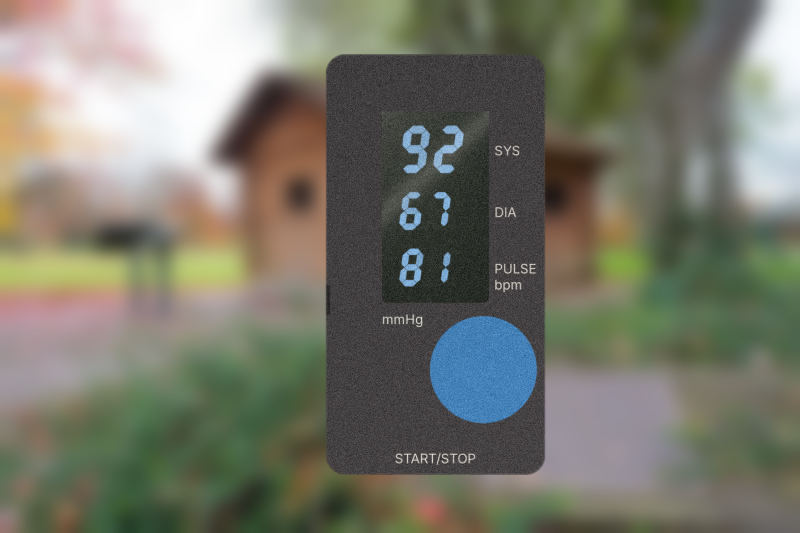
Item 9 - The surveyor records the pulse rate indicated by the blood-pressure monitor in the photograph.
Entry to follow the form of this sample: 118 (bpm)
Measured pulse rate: 81 (bpm)
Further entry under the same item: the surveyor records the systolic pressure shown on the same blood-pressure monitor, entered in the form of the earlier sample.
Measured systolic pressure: 92 (mmHg)
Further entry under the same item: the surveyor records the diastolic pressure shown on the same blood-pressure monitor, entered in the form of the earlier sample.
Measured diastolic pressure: 67 (mmHg)
